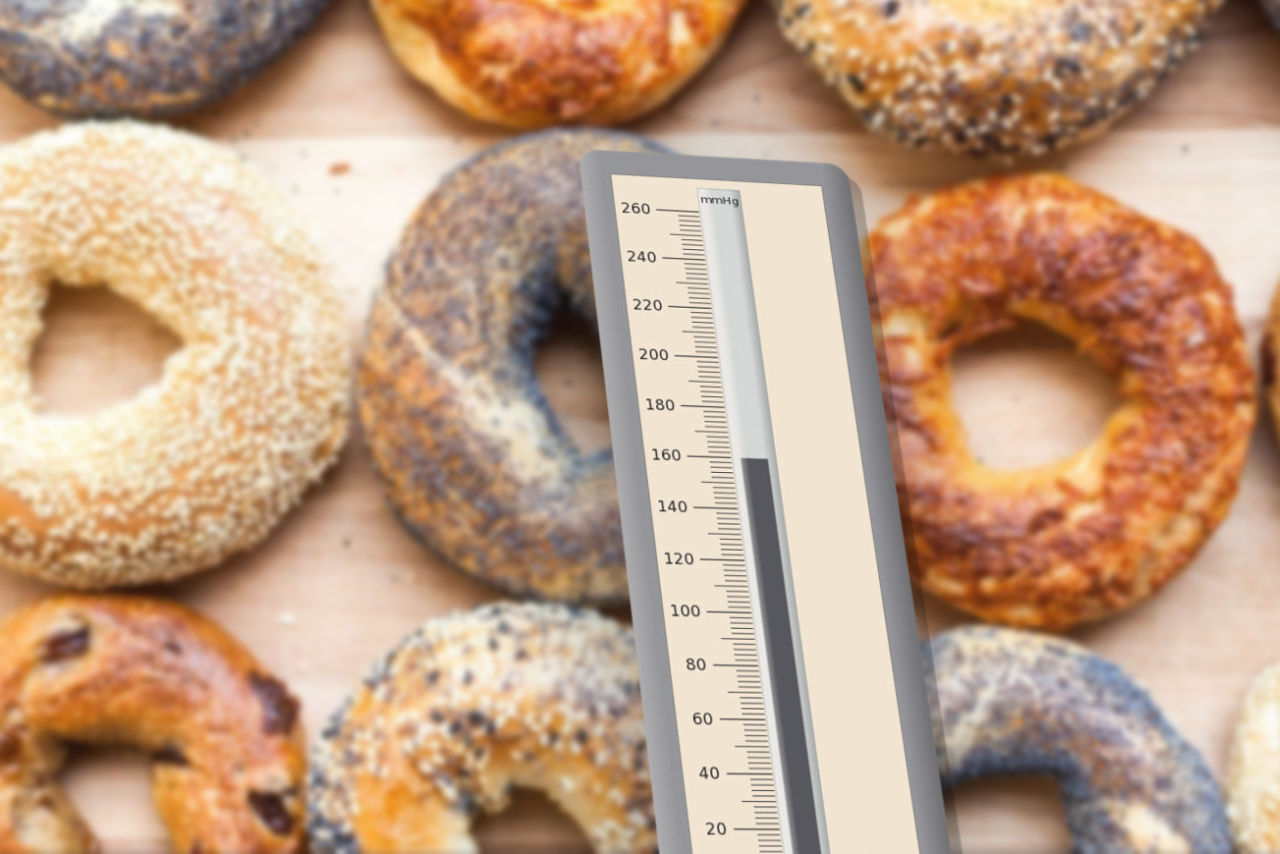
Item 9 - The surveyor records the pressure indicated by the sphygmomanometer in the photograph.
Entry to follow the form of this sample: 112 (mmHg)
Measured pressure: 160 (mmHg)
